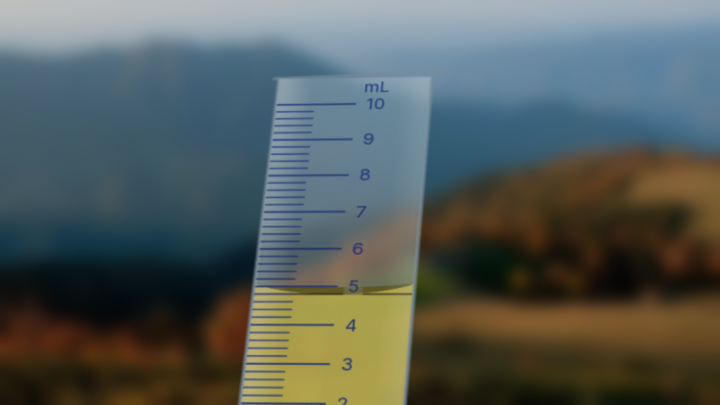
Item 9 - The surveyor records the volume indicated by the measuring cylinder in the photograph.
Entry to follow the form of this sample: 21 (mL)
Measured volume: 4.8 (mL)
